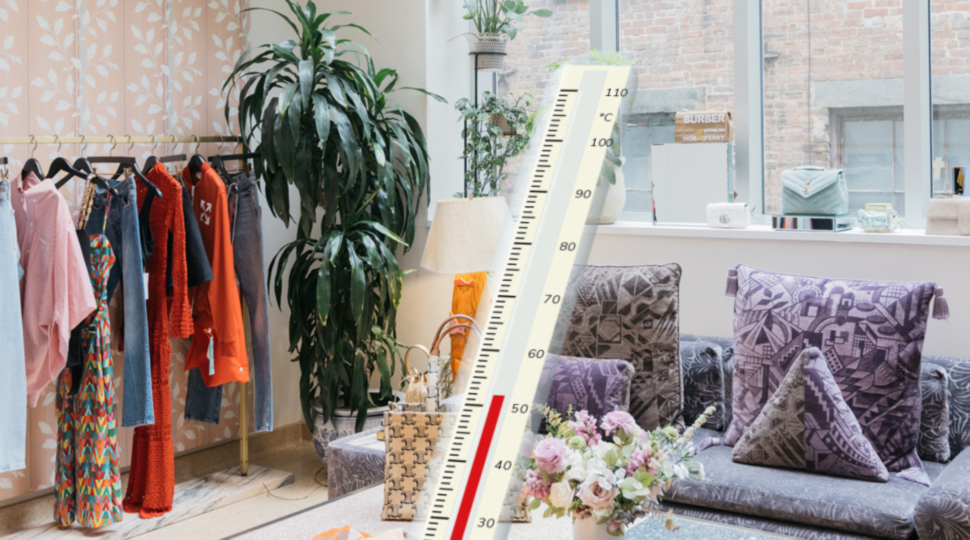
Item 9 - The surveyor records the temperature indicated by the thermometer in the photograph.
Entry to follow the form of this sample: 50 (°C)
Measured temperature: 52 (°C)
